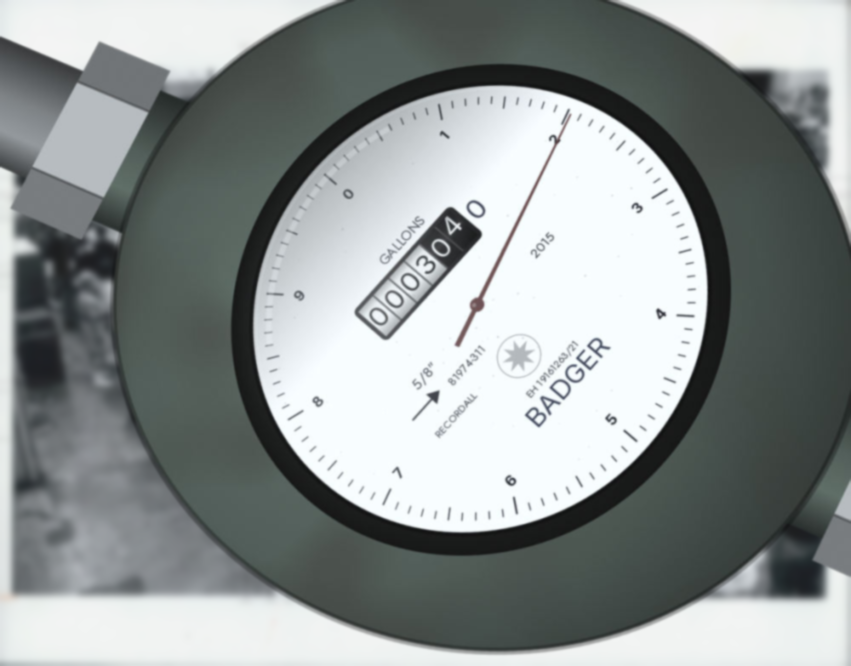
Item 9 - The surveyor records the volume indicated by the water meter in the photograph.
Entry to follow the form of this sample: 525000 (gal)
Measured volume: 3042.0 (gal)
